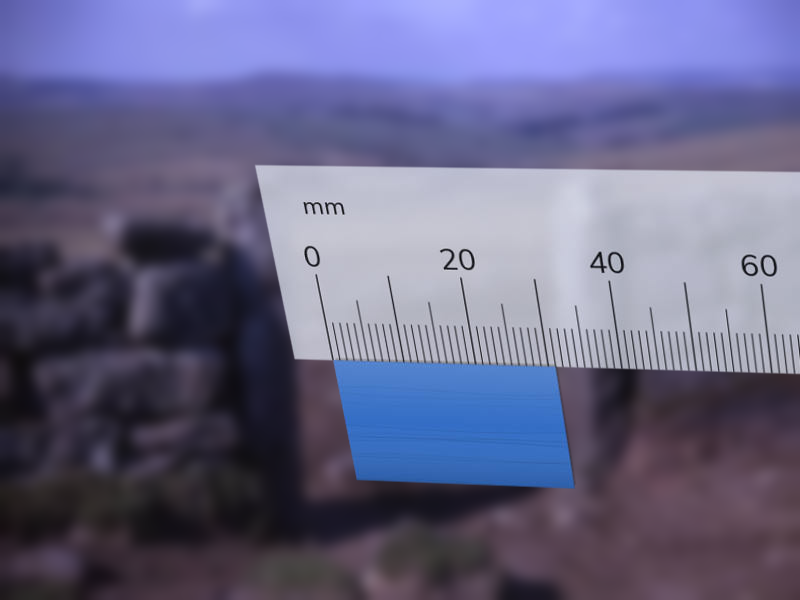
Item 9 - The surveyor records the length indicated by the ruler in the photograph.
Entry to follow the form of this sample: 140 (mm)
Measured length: 31 (mm)
